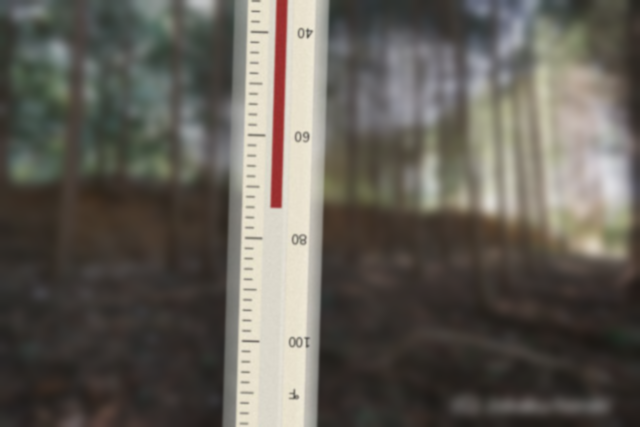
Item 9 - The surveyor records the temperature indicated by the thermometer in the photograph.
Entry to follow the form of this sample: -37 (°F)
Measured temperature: 74 (°F)
